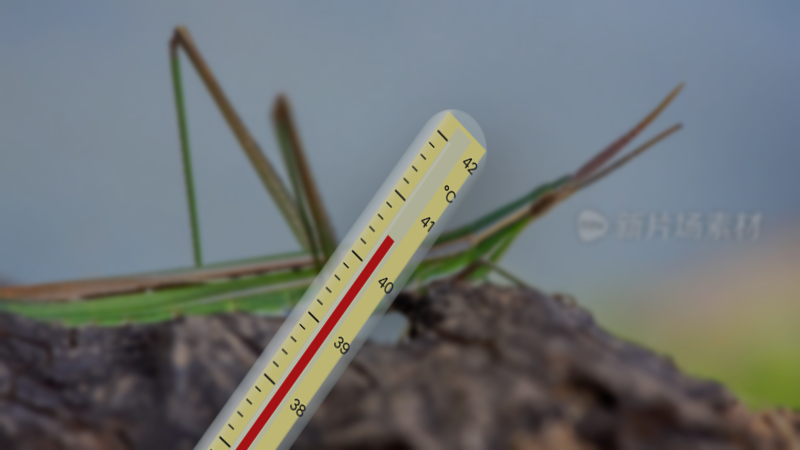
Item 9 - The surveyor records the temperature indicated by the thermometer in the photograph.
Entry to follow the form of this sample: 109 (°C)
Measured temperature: 40.5 (°C)
